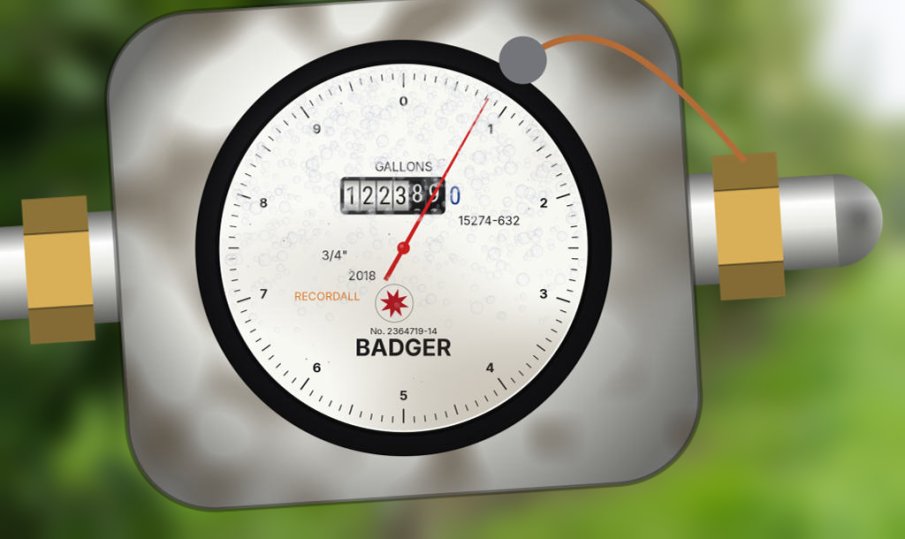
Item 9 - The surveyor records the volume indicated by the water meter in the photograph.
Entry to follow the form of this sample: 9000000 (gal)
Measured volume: 1223890.8 (gal)
